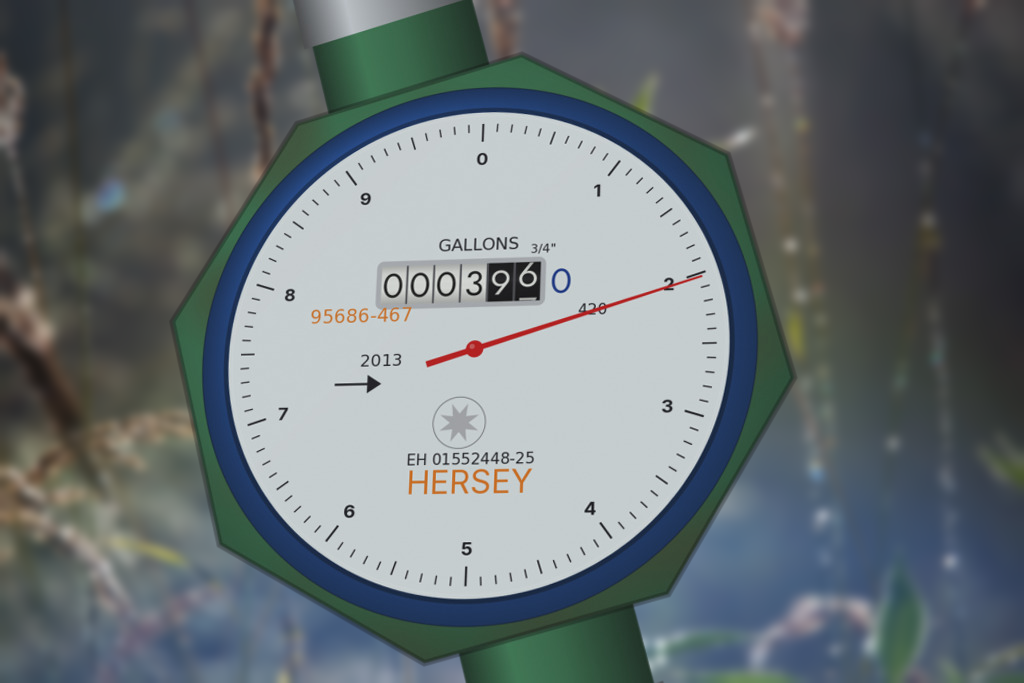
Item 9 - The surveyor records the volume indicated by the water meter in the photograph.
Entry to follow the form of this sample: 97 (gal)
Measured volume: 3962.0 (gal)
